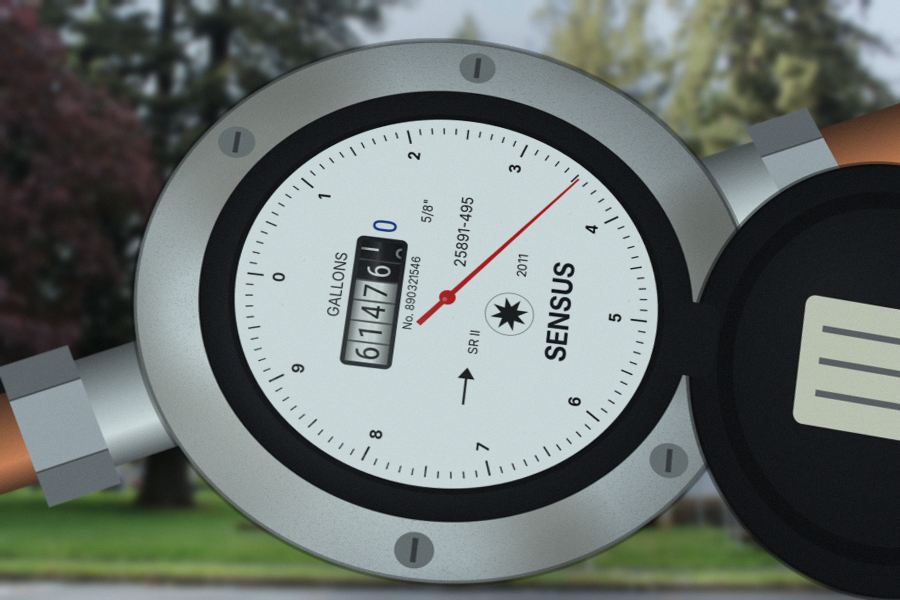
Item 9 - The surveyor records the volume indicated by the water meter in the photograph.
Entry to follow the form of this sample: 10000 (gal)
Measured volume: 6147613.5 (gal)
